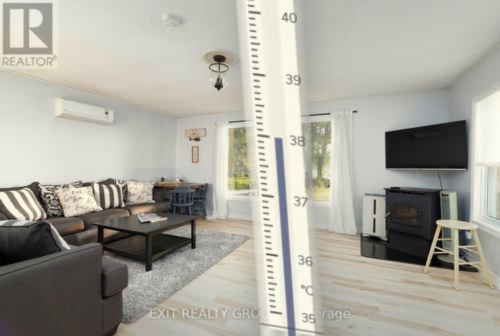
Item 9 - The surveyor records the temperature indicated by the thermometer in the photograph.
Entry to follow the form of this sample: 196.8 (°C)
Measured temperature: 38 (°C)
